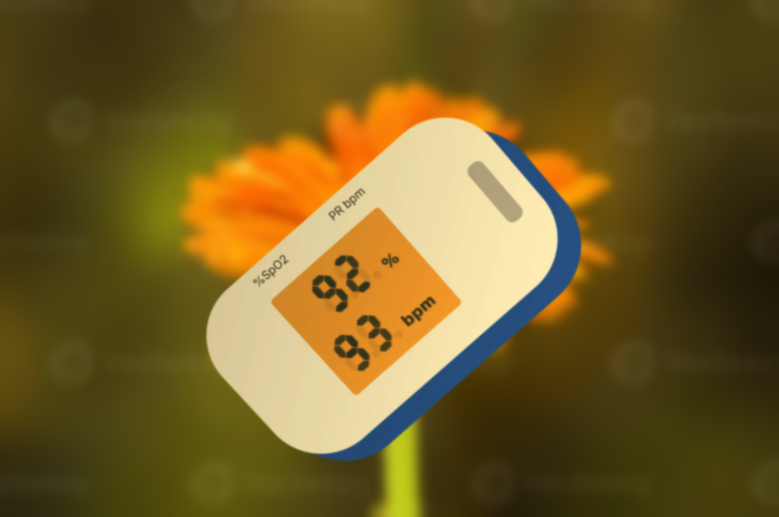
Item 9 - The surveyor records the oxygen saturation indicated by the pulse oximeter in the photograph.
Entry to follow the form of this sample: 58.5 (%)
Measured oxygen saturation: 92 (%)
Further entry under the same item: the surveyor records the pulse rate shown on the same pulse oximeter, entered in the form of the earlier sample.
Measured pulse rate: 93 (bpm)
